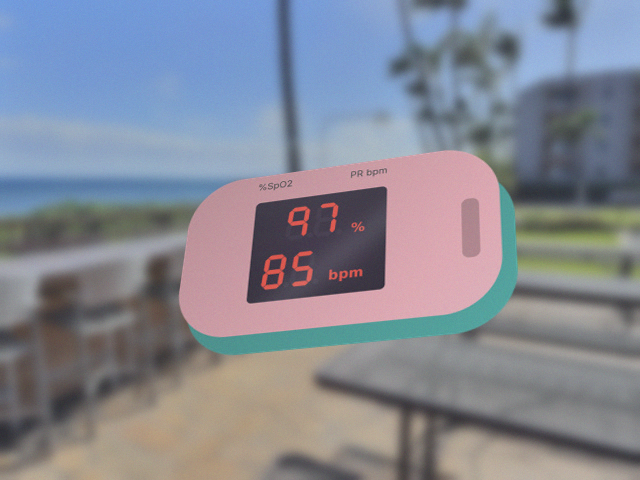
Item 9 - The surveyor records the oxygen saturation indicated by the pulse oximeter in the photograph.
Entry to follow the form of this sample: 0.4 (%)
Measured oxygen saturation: 97 (%)
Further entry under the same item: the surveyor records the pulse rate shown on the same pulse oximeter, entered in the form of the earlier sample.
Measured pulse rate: 85 (bpm)
